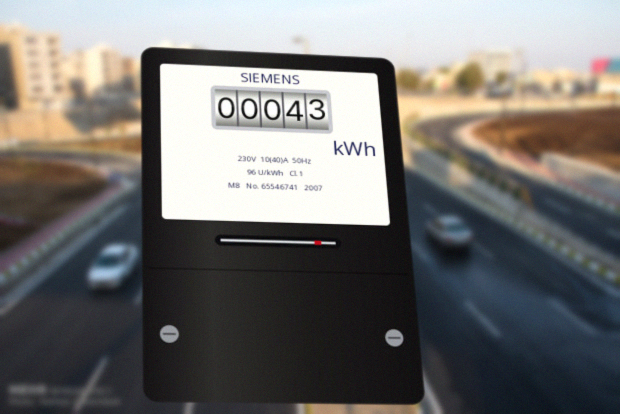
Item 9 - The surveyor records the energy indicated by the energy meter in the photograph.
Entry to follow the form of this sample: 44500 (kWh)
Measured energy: 43 (kWh)
